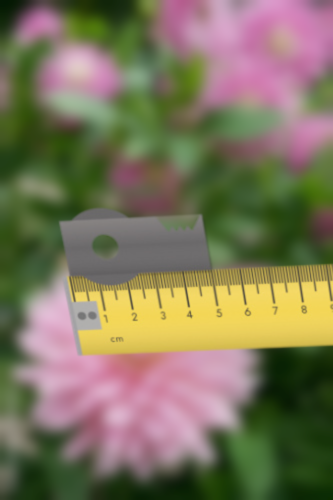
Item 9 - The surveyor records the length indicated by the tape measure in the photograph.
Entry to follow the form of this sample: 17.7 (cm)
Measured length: 5 (cm)
